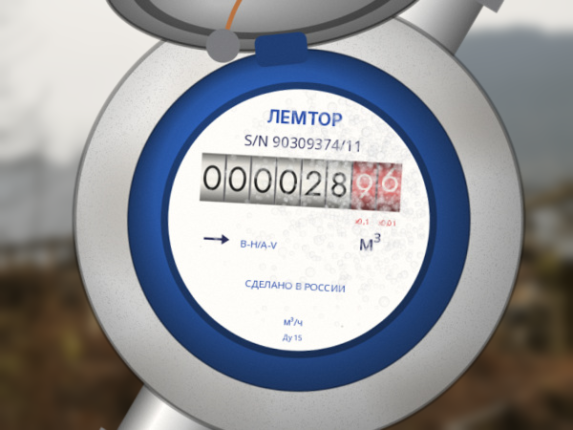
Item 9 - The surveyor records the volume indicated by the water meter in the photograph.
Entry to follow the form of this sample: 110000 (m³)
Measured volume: 28.96 (m³)
